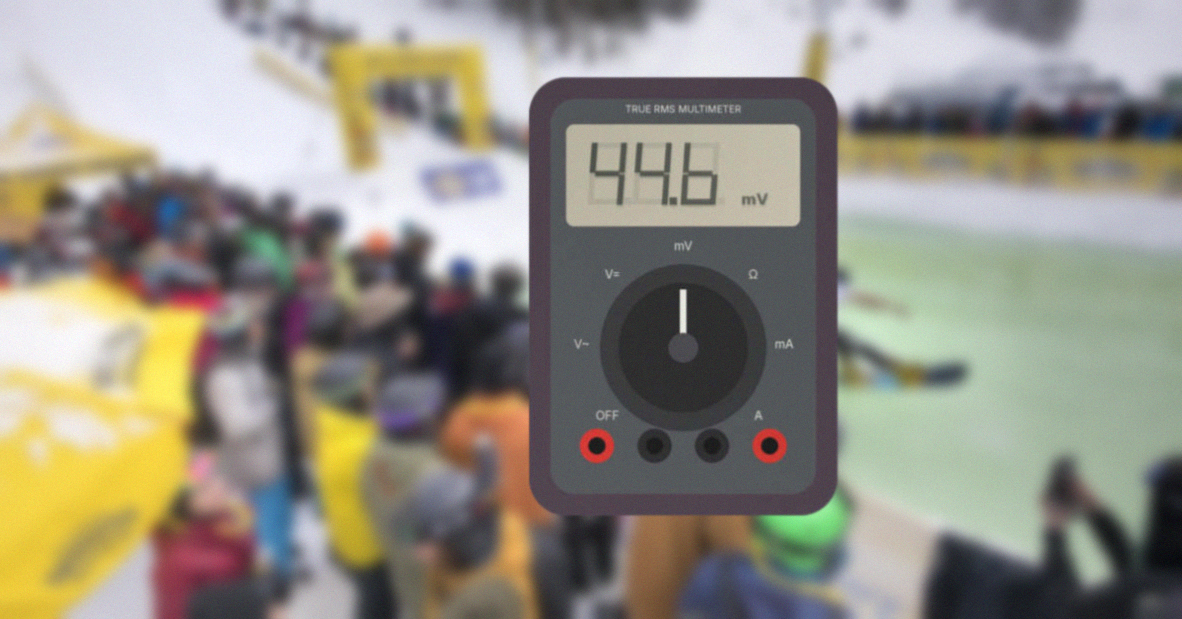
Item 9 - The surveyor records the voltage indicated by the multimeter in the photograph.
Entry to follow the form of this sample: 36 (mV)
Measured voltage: 44.6 (mV)
